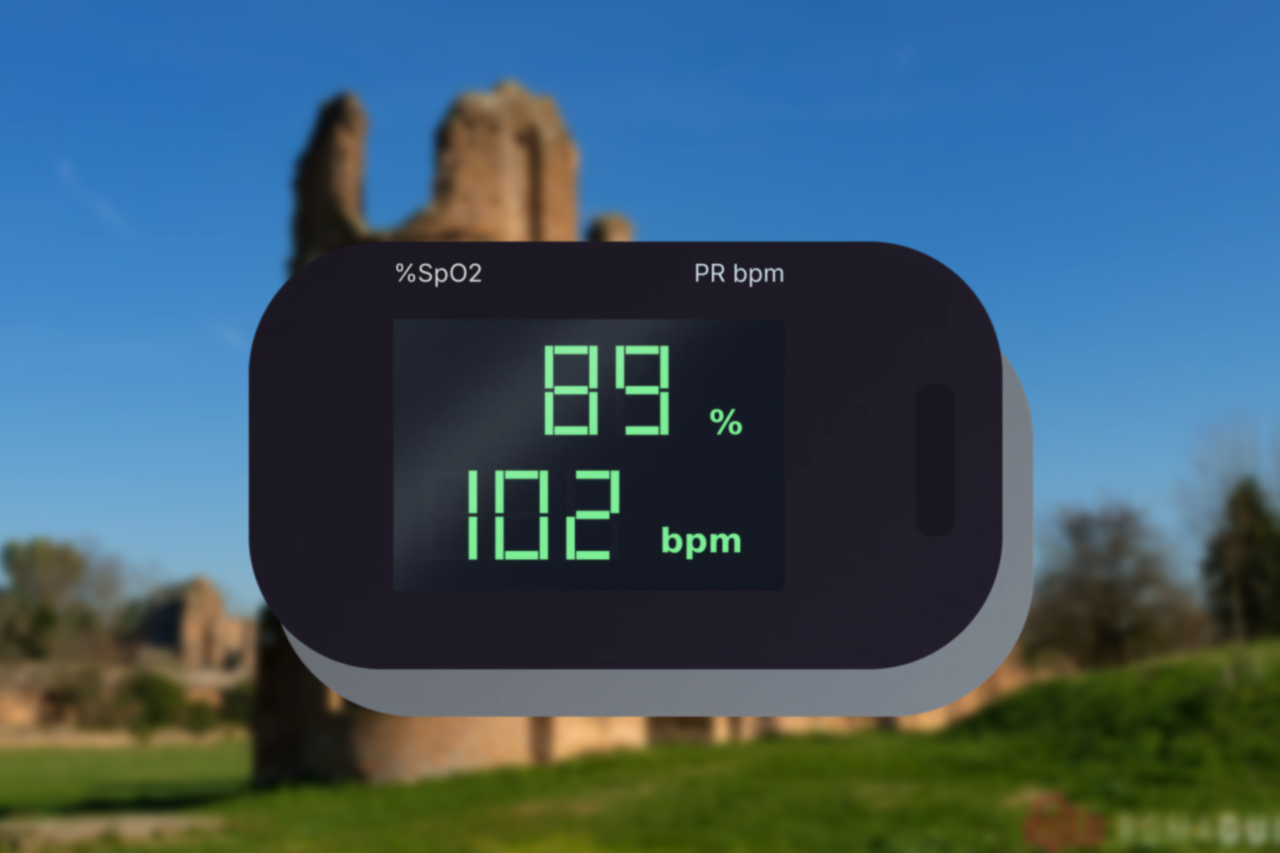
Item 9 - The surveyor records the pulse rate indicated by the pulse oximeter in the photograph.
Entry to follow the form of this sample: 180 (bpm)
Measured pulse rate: 102 (bpm)
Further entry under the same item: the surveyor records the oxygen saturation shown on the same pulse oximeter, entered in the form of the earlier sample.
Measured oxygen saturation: 89 (%)
